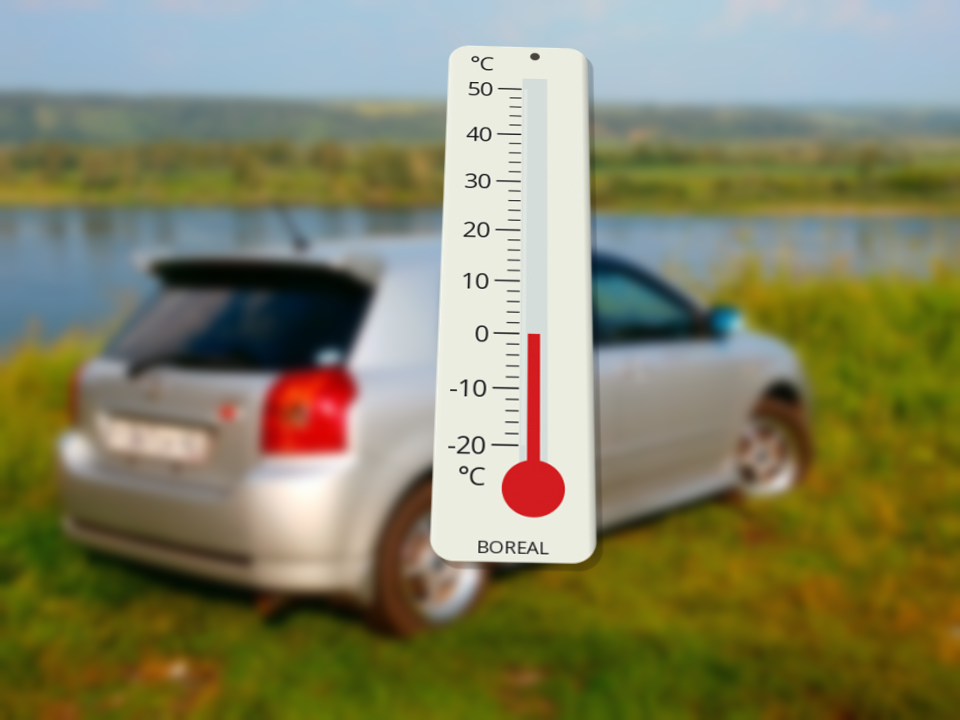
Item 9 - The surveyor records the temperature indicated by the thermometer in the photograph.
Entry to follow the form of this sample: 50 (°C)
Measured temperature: 0 (°C)
